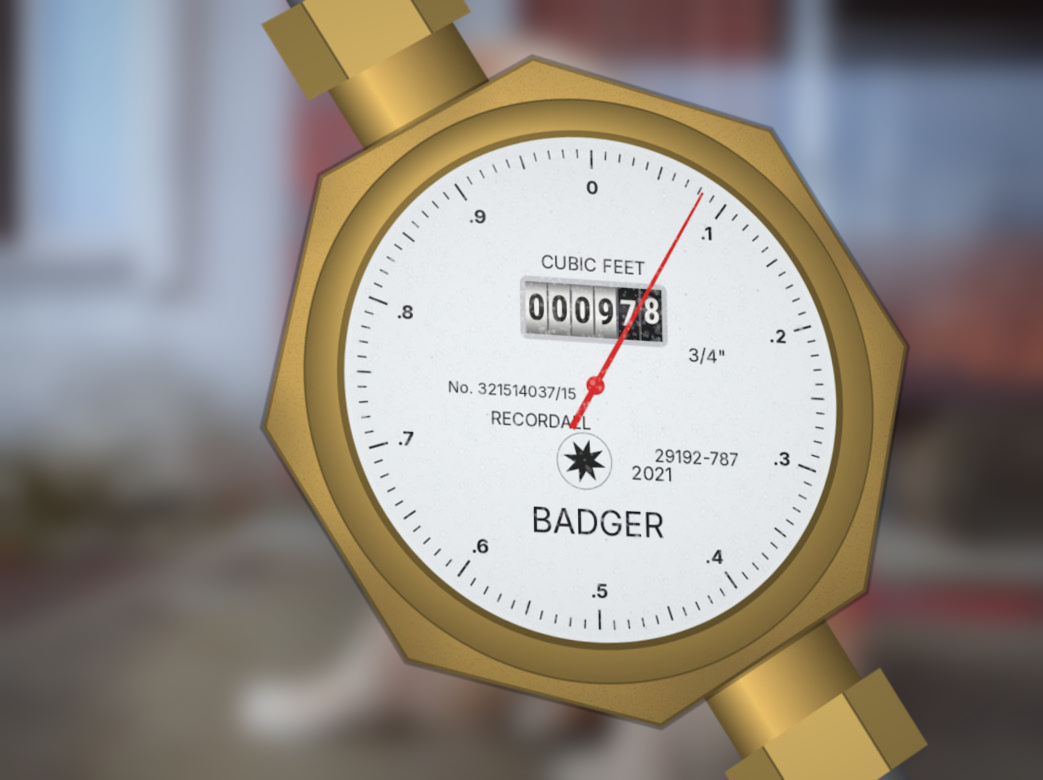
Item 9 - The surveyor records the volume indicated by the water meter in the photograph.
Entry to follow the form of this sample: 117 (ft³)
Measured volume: 978.08 (ft³)
